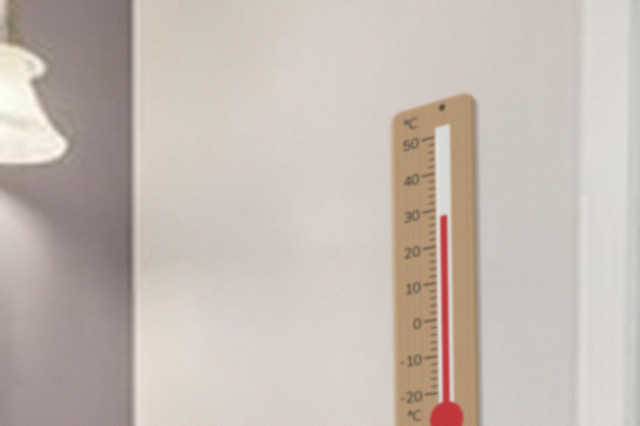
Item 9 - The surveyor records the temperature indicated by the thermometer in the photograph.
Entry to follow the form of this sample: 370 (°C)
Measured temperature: 28 (°C)
